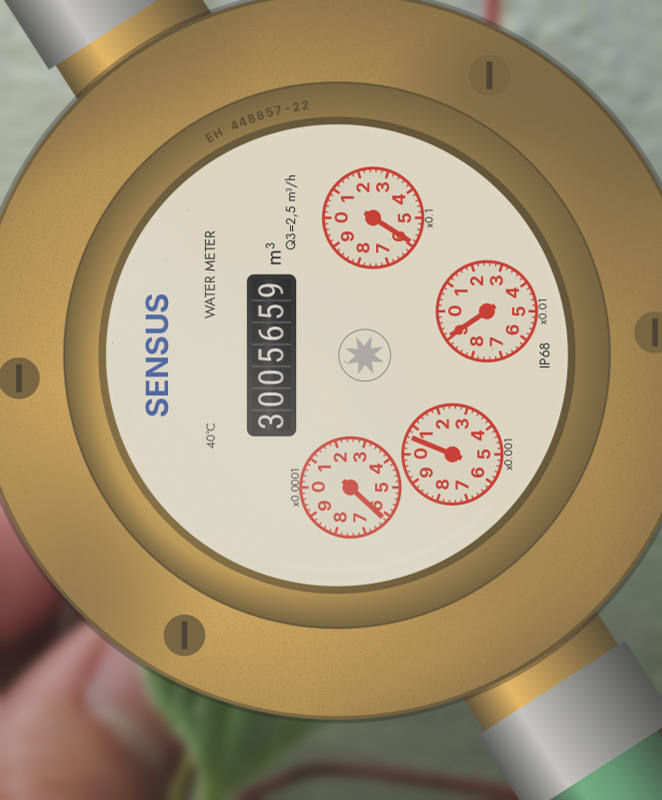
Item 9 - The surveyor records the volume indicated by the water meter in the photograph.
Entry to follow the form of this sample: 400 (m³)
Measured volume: 3005659.5906 (m³)
